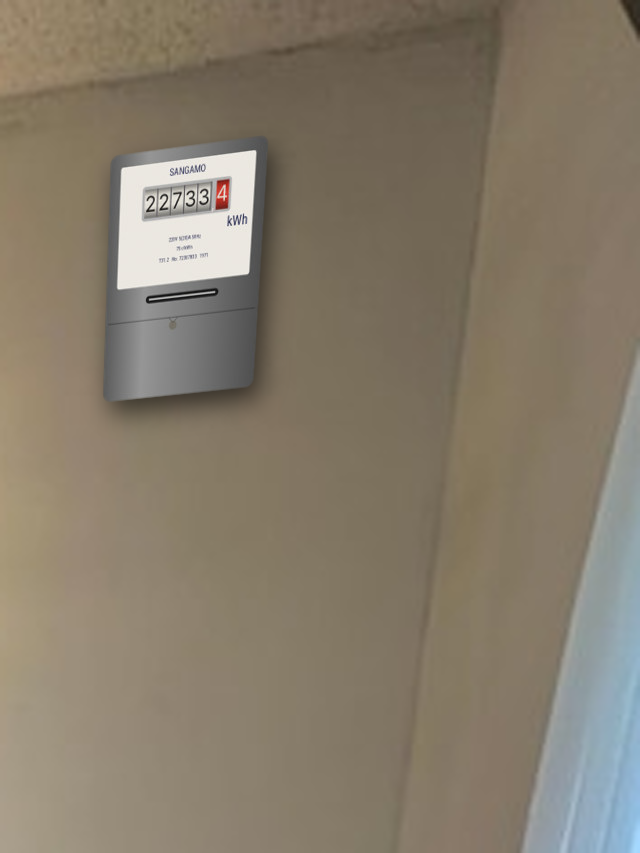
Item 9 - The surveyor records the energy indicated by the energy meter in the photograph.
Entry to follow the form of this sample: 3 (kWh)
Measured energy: 22733.4 (kWh)
